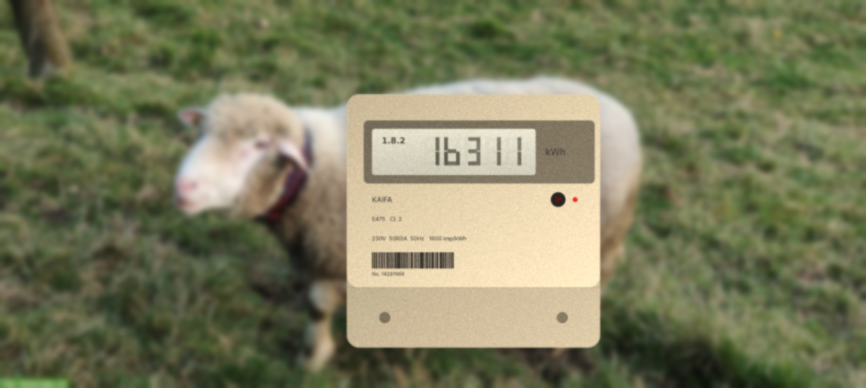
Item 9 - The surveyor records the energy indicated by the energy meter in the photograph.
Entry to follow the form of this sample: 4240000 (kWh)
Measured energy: 16311 (kWh)
